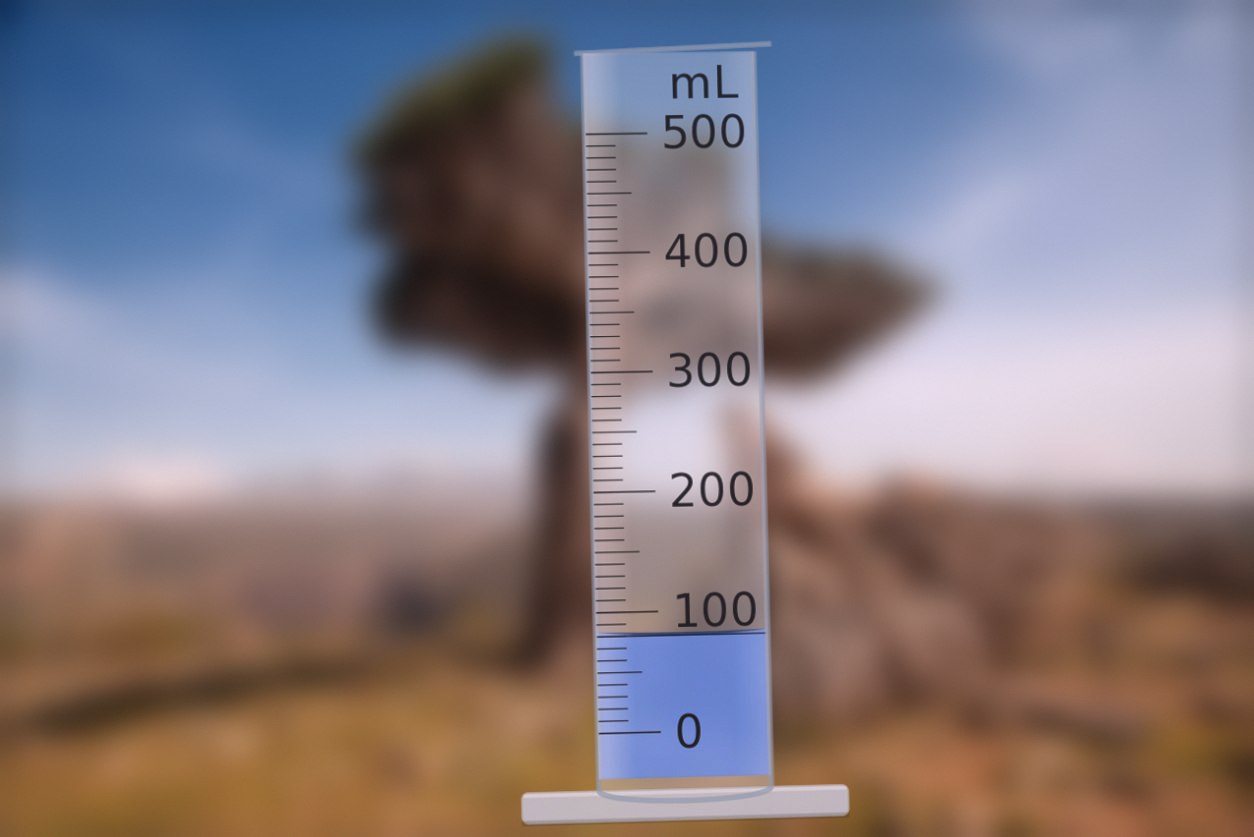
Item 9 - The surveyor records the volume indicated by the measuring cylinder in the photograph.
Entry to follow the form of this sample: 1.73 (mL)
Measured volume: 80 (mL)
